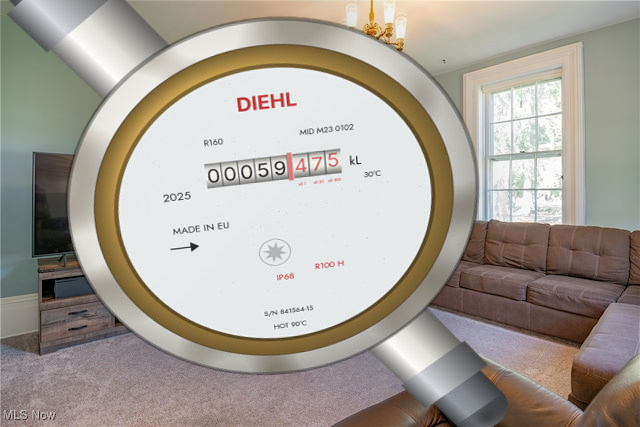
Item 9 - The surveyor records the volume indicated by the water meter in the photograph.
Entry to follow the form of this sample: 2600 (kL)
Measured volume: 59.475 (kL)
